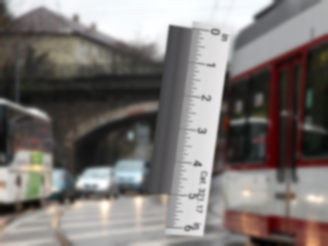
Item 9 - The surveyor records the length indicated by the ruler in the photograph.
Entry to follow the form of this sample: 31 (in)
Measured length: 5 (in)
